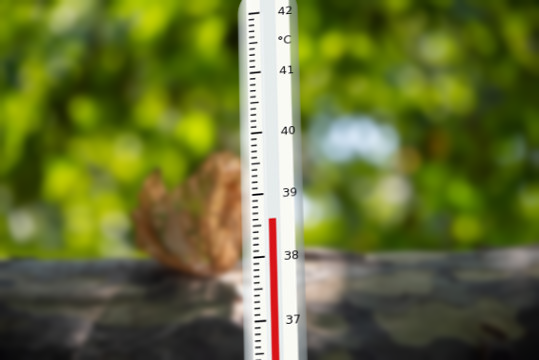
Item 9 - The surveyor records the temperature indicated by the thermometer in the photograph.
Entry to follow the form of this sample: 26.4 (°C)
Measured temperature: 38.6 (°C)
